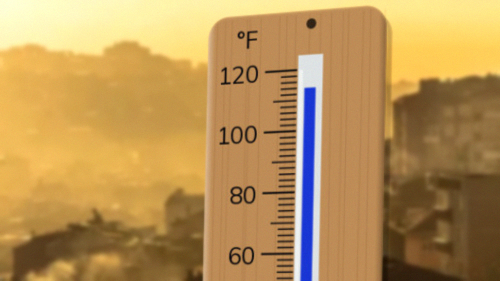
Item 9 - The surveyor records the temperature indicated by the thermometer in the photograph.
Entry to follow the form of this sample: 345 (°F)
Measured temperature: 114 (°F)
